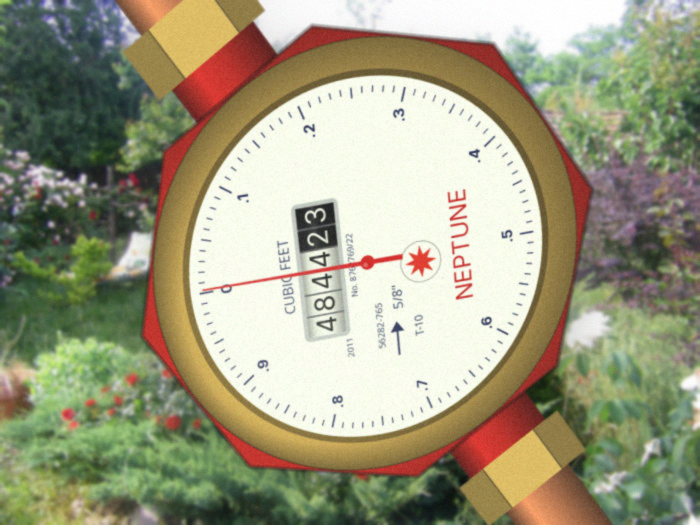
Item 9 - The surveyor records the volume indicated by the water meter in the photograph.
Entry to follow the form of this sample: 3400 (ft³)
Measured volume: 484423.00 (ft³)
